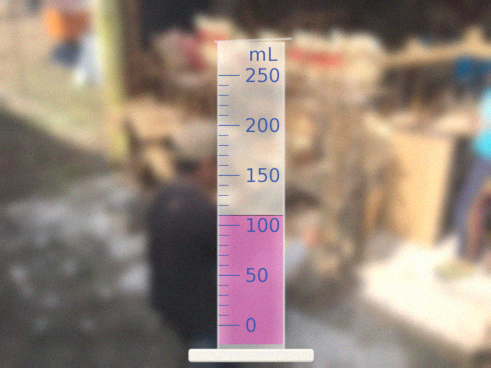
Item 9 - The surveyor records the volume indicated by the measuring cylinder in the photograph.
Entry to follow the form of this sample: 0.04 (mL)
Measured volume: 110 (mL)
